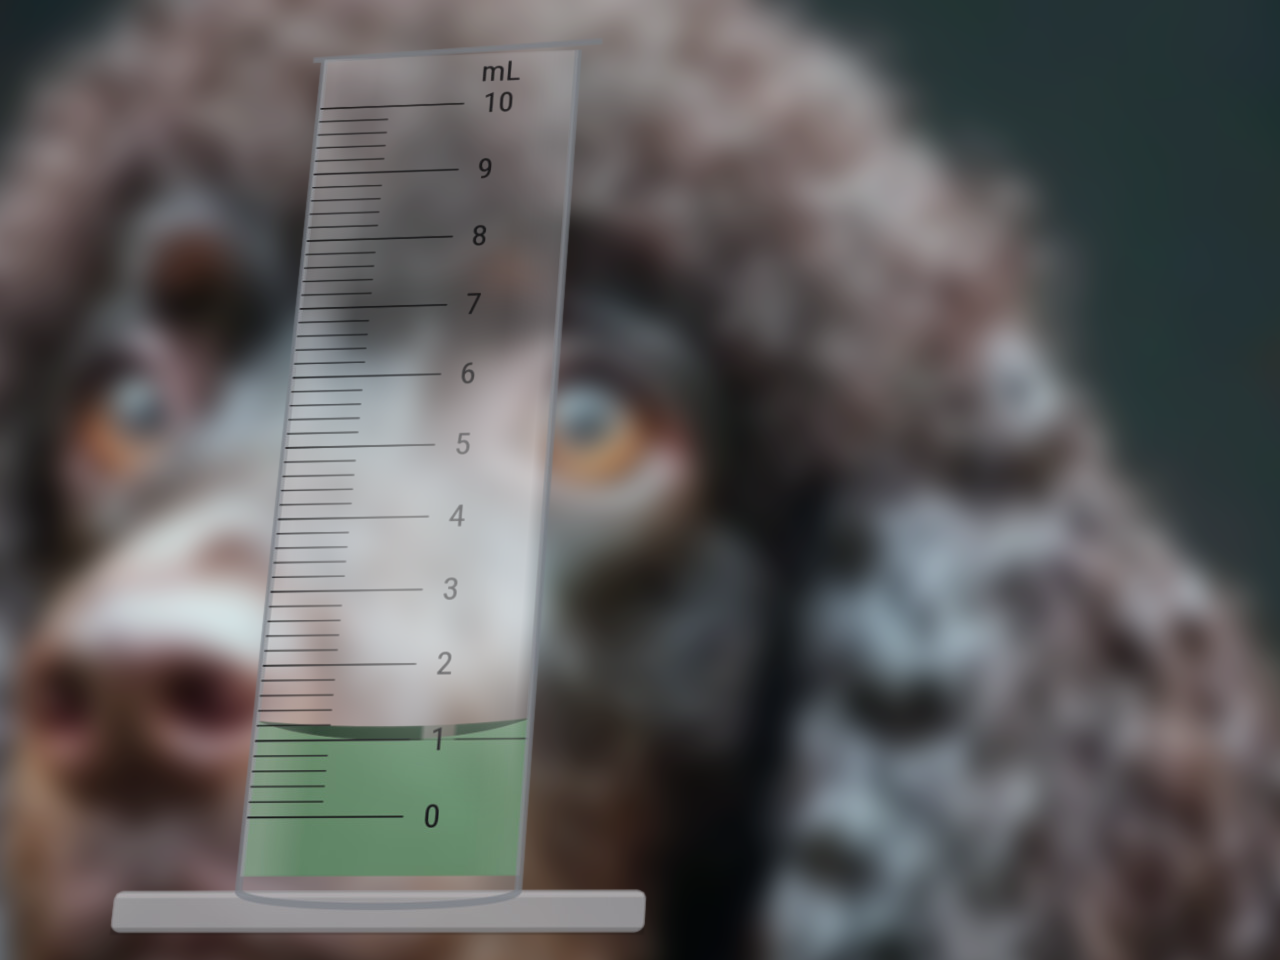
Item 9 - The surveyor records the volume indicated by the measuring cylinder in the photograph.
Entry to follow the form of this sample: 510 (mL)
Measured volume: 1 (mL)
